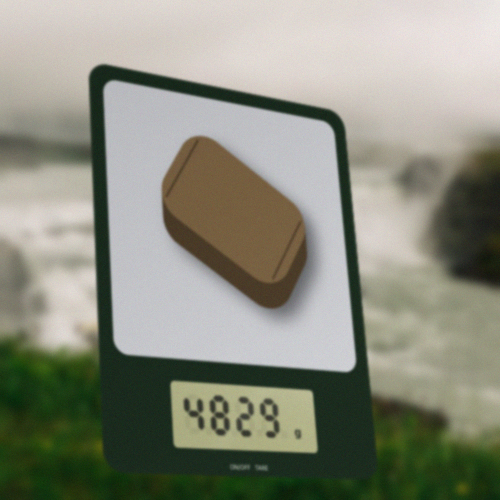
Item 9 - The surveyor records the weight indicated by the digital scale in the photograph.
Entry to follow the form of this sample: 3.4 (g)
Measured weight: 4829 (g)
